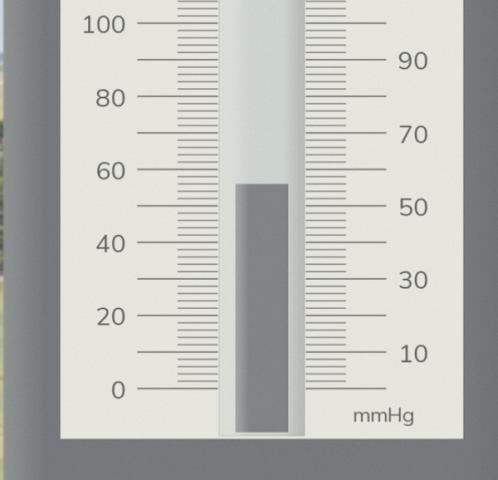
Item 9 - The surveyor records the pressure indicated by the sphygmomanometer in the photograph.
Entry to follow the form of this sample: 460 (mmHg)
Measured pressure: 56 (mmHg)
